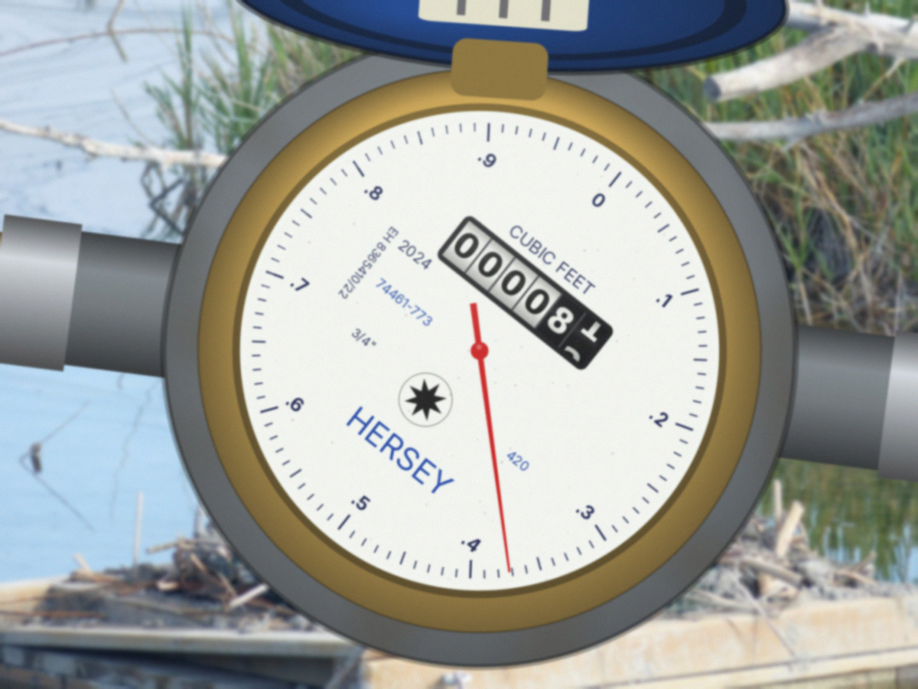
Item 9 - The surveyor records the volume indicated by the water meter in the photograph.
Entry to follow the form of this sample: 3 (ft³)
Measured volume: 81.37 (ft³)
